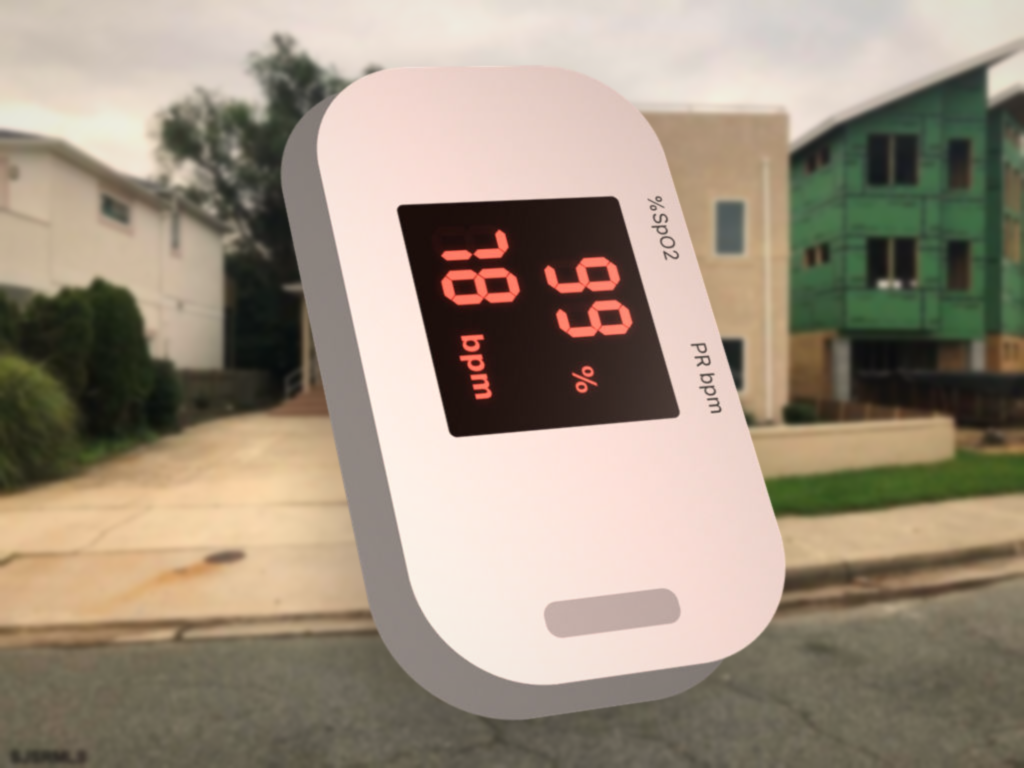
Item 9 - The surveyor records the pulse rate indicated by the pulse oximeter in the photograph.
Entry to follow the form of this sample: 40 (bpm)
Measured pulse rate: 78 (bpm)
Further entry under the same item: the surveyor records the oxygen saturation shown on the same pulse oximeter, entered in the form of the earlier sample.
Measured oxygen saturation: 99 (%)
